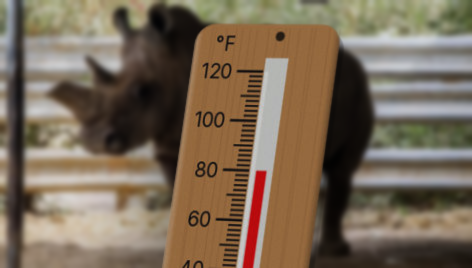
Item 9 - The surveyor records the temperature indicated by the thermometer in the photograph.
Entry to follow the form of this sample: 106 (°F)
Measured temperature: 80 (°F)
